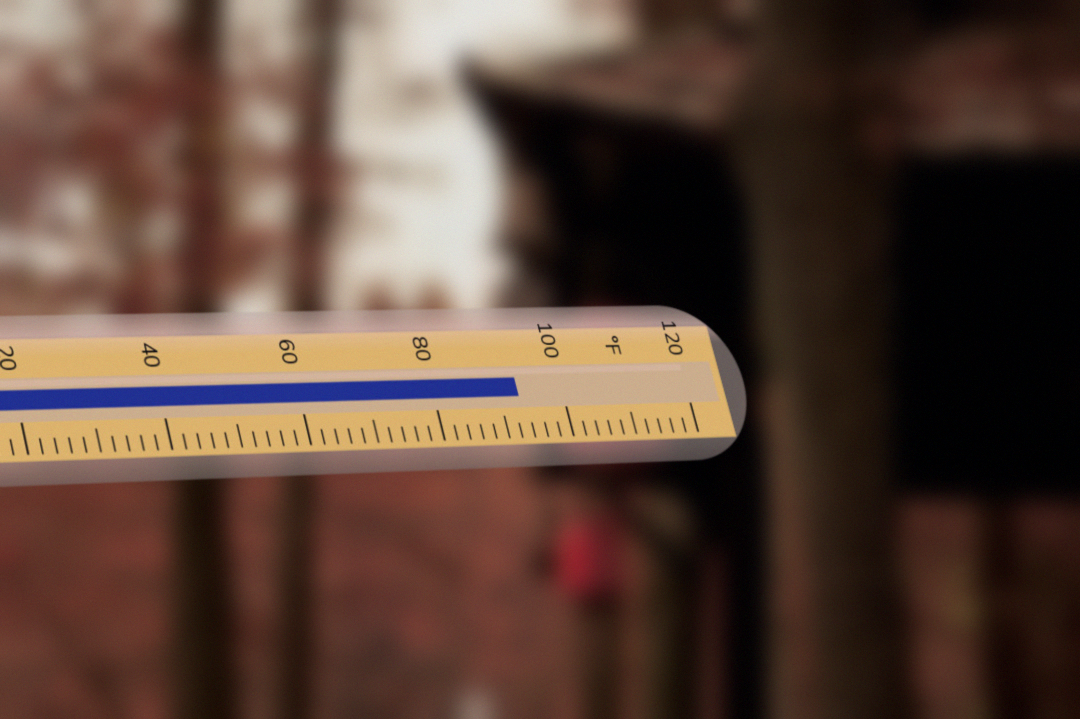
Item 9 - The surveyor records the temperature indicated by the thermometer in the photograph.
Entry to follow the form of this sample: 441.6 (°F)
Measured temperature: 93 (°F)
